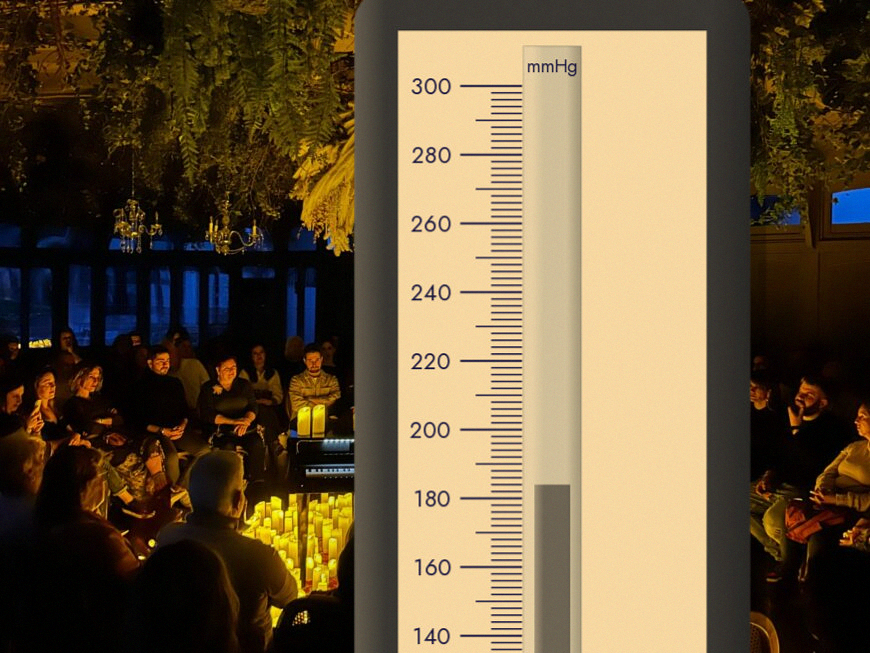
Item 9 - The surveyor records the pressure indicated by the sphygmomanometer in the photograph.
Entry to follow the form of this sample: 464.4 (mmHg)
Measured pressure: 184 (mmHg)
